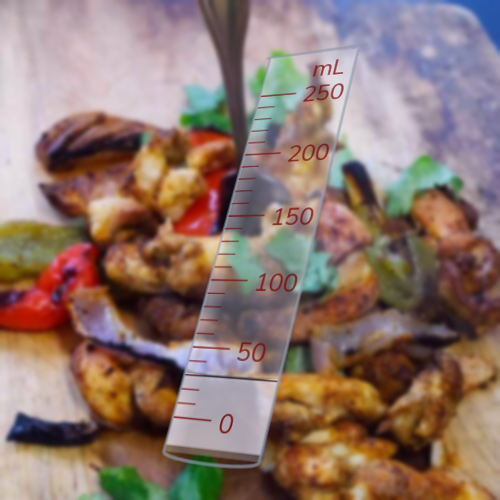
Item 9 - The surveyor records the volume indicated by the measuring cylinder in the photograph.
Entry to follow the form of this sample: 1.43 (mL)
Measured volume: 30 (mL)
